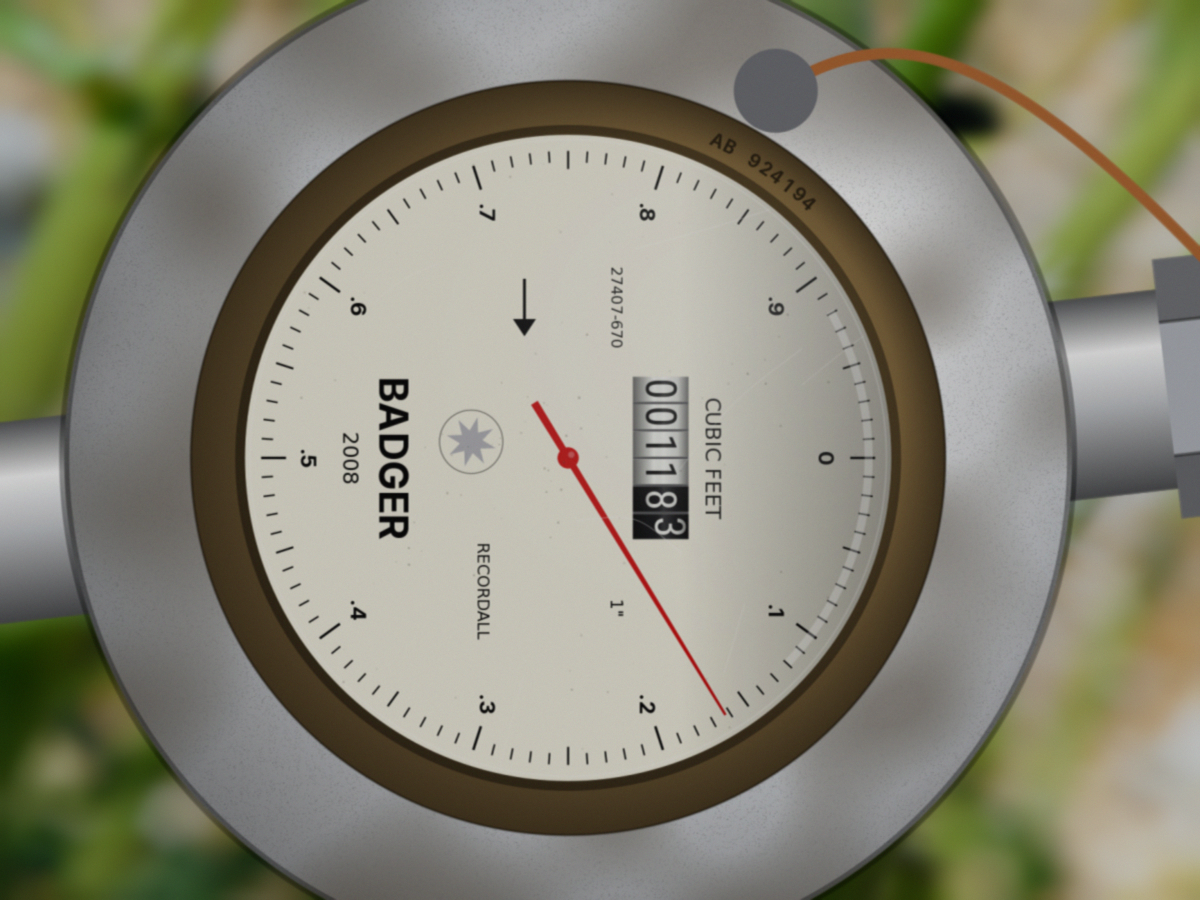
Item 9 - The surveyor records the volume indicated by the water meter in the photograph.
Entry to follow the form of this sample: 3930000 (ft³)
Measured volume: 1183.16 (ft³)
